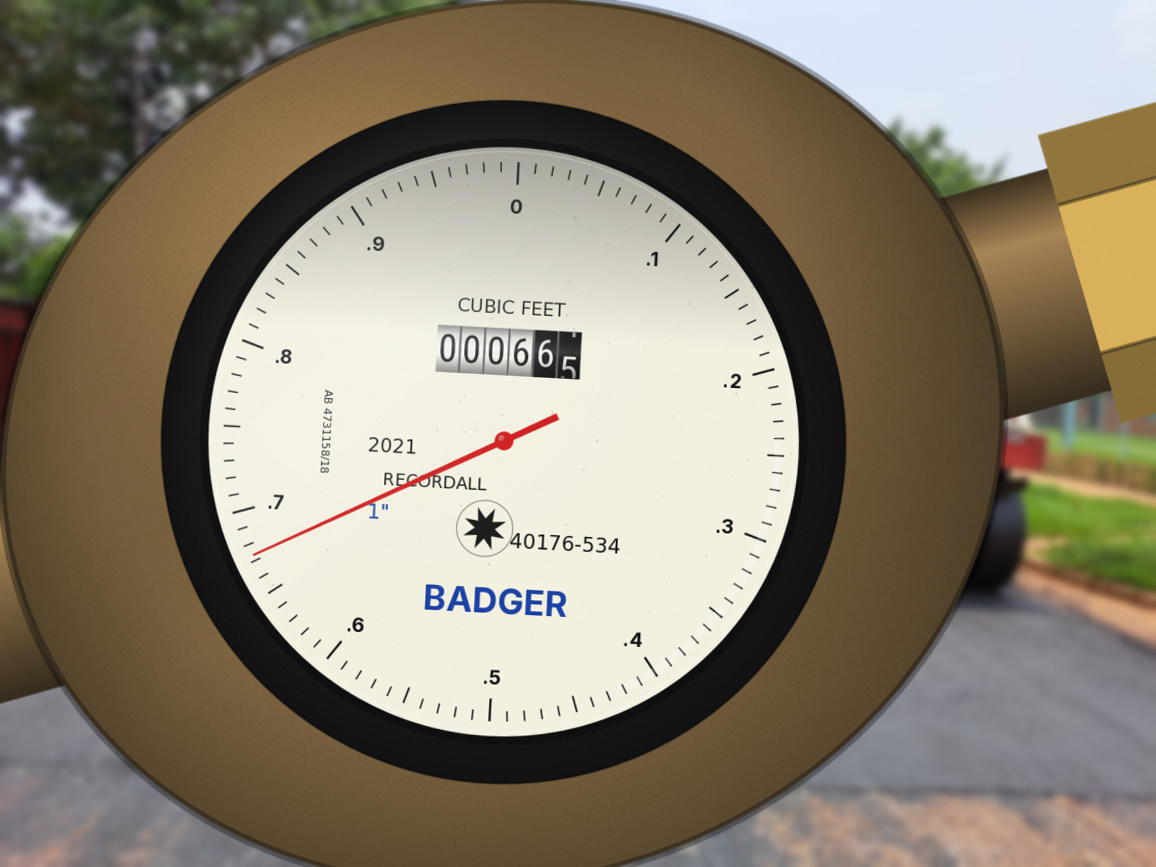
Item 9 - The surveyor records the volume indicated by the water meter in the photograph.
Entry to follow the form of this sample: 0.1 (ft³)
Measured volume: 664.67 (ft³)
